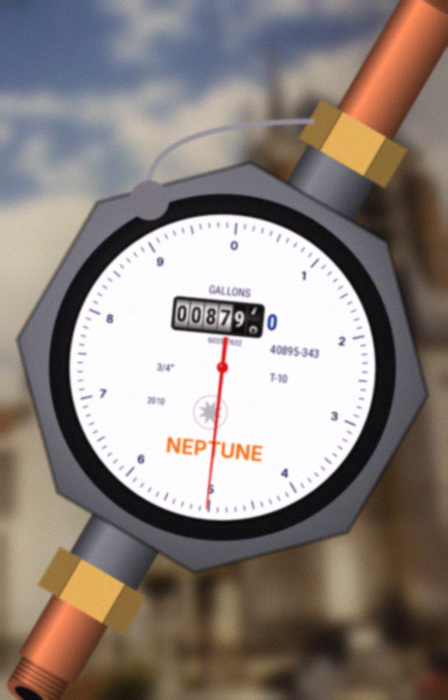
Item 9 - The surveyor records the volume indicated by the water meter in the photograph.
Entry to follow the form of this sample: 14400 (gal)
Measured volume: 87975.0 (gal)
